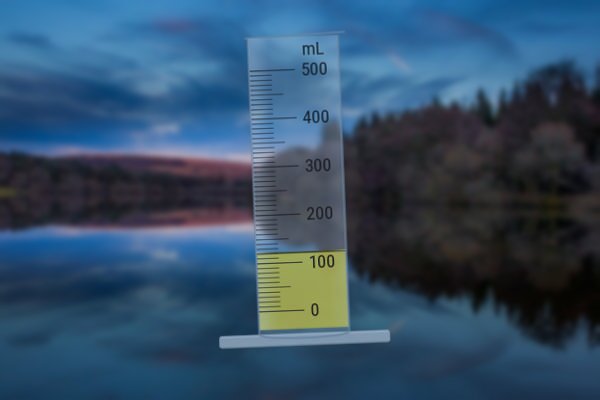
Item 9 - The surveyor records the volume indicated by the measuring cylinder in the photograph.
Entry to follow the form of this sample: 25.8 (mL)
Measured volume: 120 (mL)
